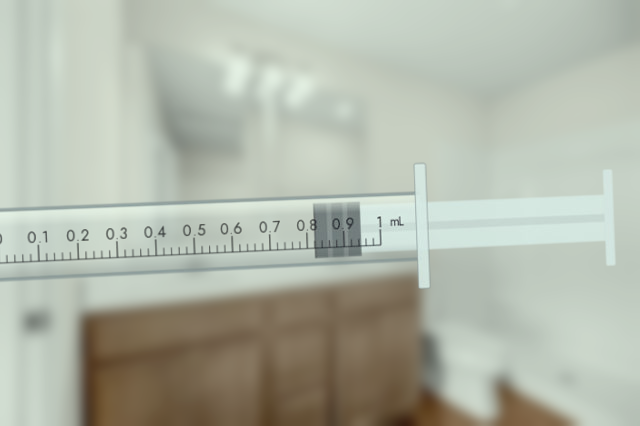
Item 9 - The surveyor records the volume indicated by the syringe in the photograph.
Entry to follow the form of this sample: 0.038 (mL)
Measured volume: 0.82 (mL)
